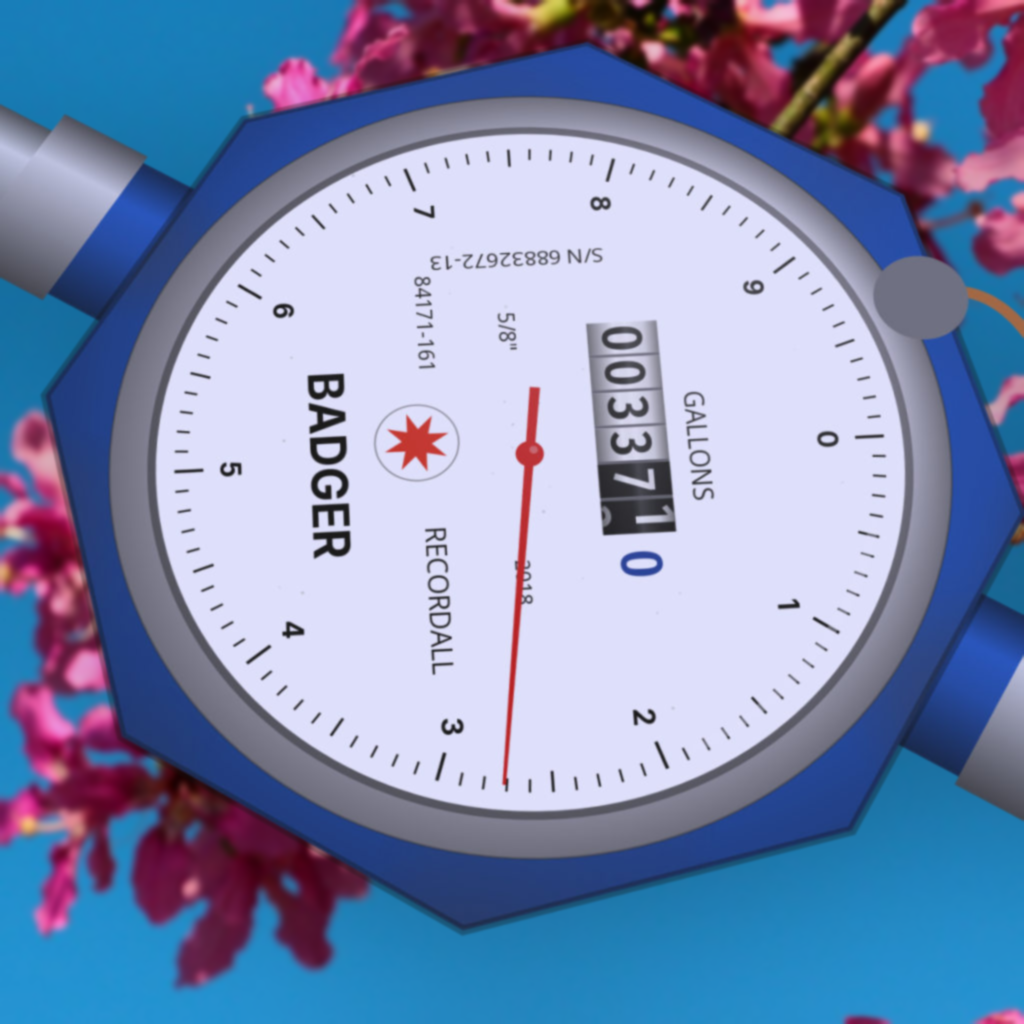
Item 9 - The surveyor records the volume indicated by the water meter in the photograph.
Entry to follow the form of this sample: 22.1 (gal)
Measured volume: 33712.7 (gal)
